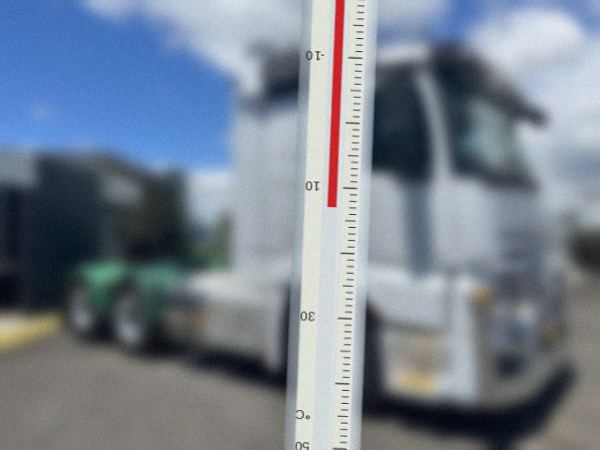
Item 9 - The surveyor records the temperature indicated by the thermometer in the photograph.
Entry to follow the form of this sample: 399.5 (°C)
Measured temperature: 13 (°C)
